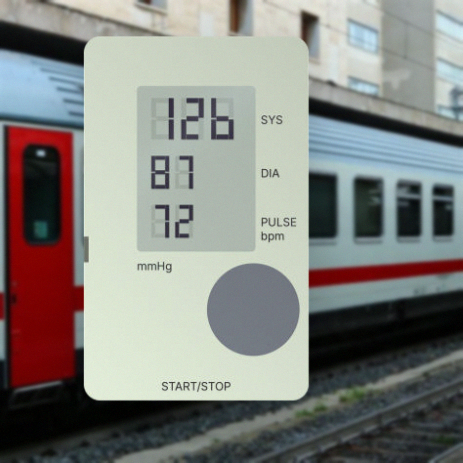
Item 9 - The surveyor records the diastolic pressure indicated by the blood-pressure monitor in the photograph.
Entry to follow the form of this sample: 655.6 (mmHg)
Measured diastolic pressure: 87 (mmHg)
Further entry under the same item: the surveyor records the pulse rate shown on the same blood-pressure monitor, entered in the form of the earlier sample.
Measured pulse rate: 72 (bpm)
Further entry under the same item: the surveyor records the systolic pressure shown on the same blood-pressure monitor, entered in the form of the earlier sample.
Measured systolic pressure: 126 (mmHg)
